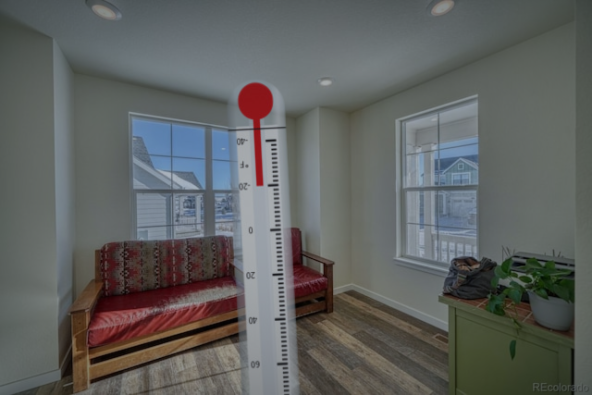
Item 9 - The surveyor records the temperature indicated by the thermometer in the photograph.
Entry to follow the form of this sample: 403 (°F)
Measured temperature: -20 (°F)
